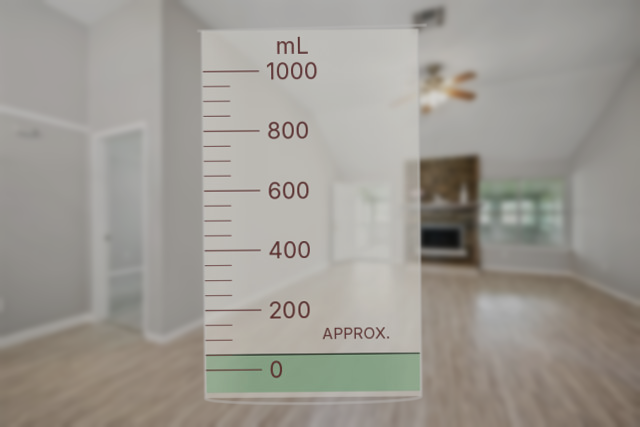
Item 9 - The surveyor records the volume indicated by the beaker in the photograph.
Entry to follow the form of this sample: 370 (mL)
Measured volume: 50 (mL)
